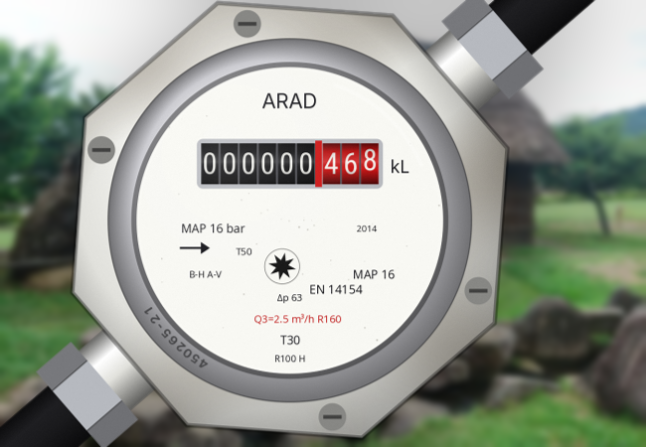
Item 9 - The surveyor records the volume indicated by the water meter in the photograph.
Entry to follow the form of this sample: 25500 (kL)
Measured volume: 0.468 (kL)
